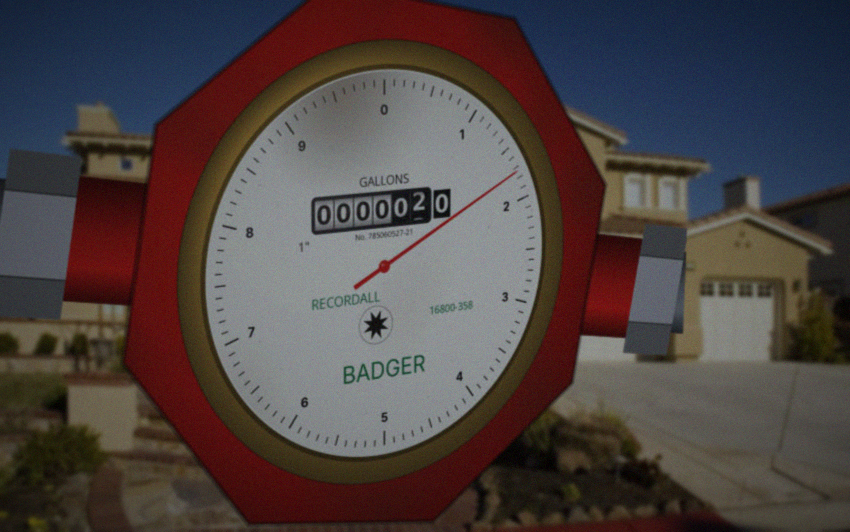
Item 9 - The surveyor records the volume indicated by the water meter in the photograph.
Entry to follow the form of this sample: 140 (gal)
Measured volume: 21.7 (gal)
